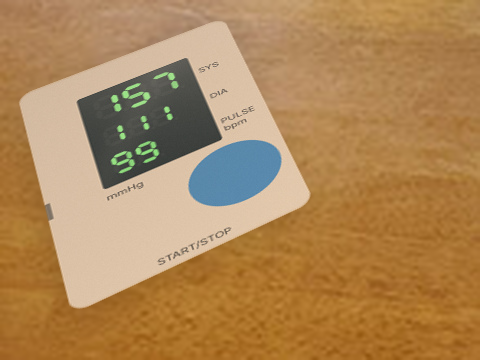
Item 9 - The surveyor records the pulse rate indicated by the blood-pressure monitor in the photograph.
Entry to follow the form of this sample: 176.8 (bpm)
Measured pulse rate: 99 (bpm)
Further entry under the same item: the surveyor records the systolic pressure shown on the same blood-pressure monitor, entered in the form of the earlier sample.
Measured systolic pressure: 157 (mmHg)
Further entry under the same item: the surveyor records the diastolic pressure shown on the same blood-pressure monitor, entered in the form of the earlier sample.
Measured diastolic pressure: 111 (mmHg)
